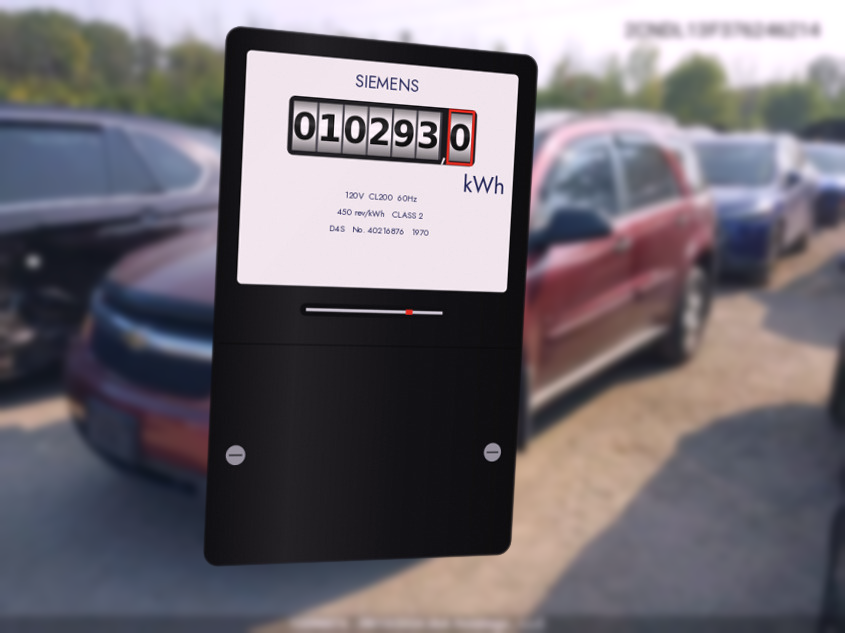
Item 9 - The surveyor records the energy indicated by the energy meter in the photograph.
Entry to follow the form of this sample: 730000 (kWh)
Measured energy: 10293.0 (kWh)
